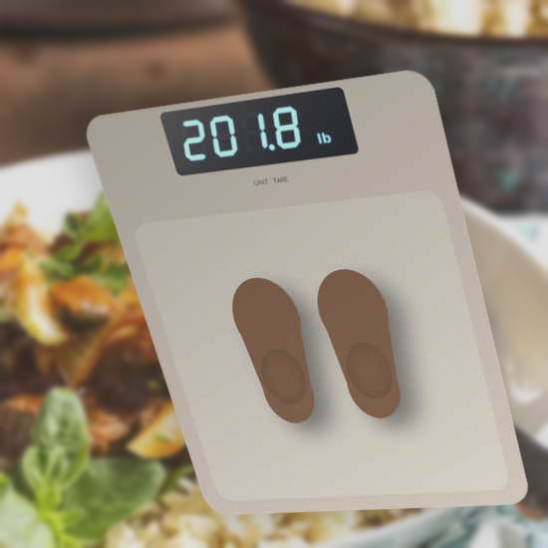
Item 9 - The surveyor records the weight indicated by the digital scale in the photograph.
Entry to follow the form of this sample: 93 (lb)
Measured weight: 201.8 (lb)
